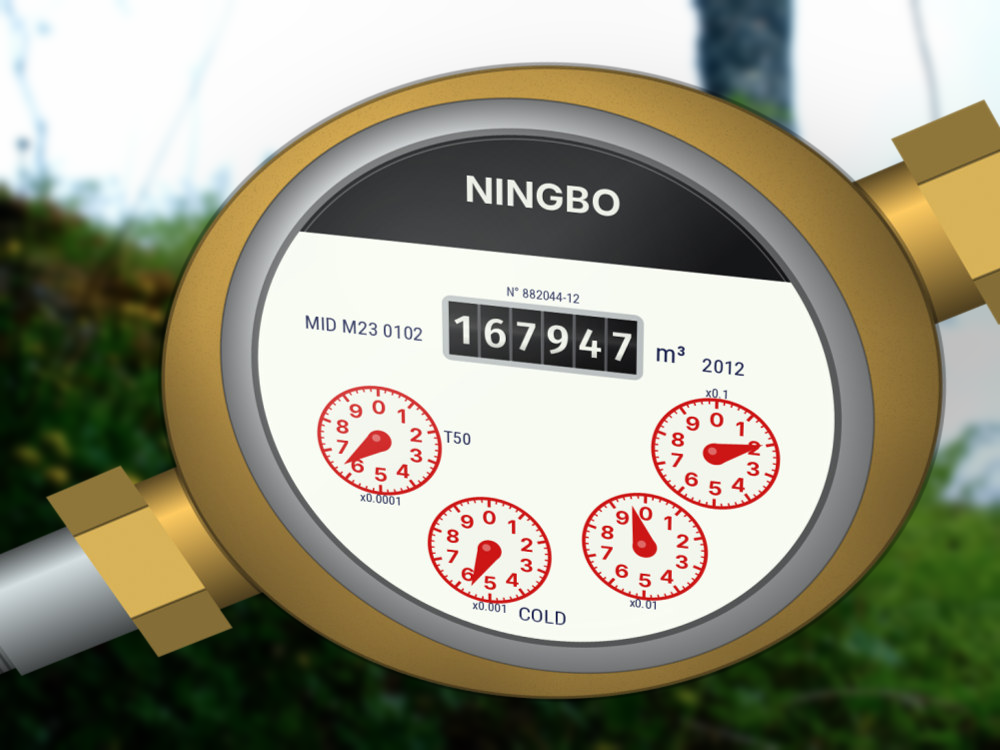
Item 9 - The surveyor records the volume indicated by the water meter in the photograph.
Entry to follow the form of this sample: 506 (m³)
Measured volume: 167947.1956 (m³)
